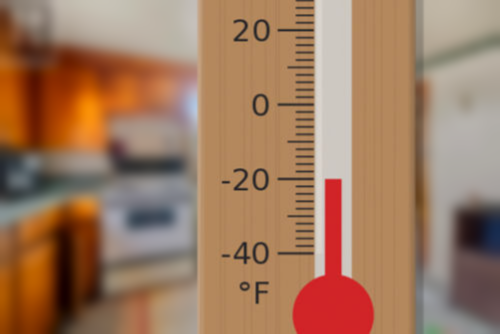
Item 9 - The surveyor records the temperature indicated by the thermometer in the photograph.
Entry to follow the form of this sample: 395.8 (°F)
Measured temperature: -20 (°F)
